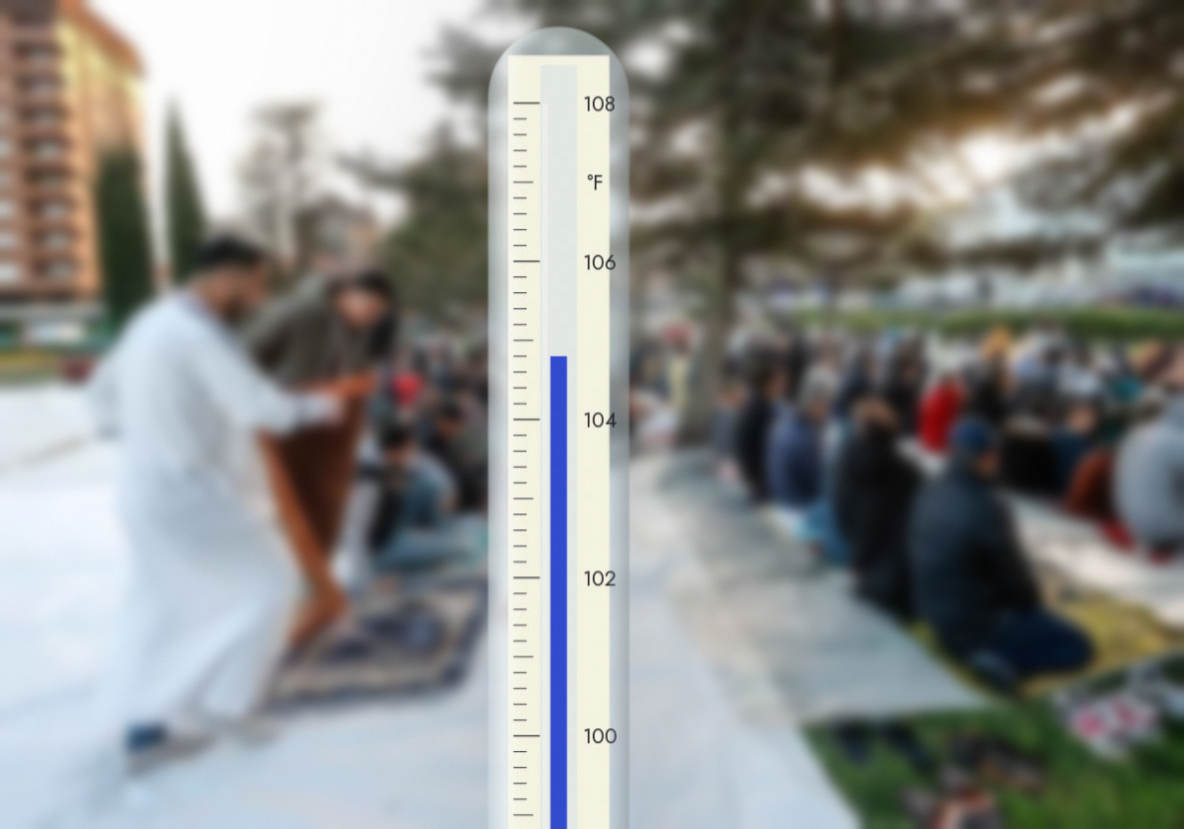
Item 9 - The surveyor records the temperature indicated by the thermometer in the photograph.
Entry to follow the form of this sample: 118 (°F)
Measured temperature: 104.8 (°F)
